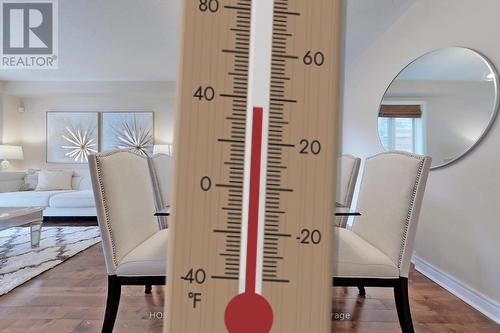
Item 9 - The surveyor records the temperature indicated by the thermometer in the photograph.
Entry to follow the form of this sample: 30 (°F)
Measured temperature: 36 (°F)
